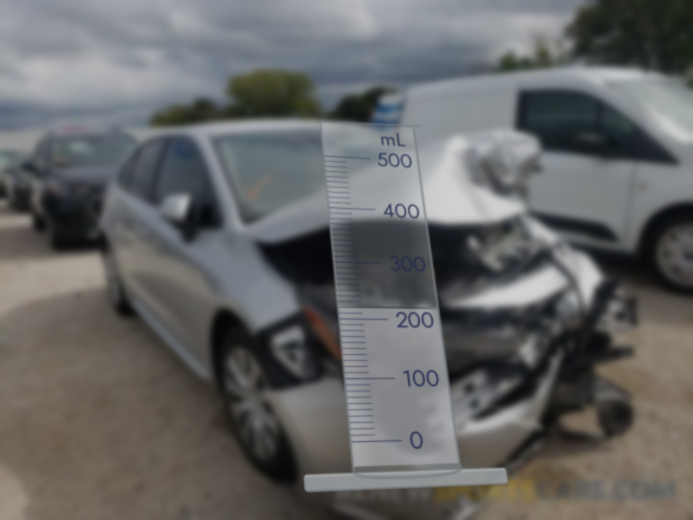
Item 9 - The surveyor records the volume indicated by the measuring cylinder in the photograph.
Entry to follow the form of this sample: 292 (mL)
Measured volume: 220 (mL)
